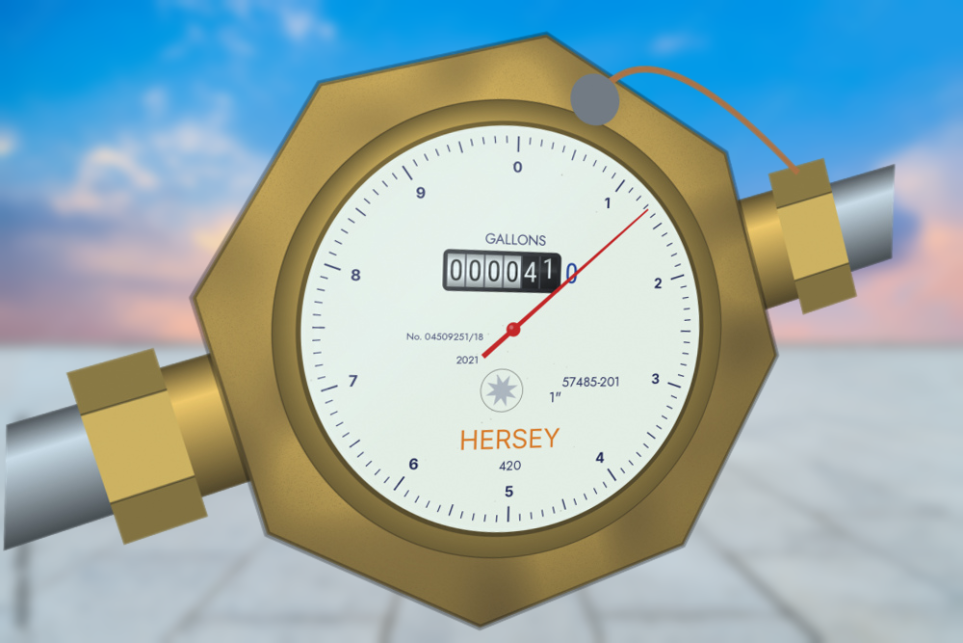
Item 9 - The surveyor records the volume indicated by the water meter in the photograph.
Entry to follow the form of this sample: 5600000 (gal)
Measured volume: 411.3 (gal)
